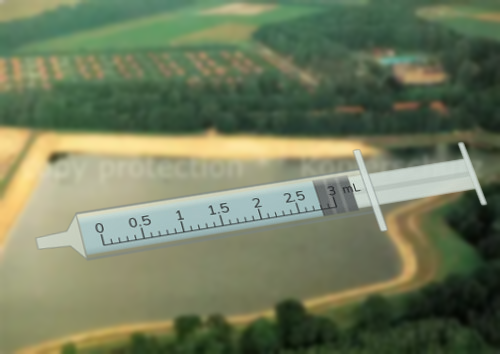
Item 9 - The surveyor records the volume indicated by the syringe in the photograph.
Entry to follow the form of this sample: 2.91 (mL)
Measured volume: 2.8 (mL)
